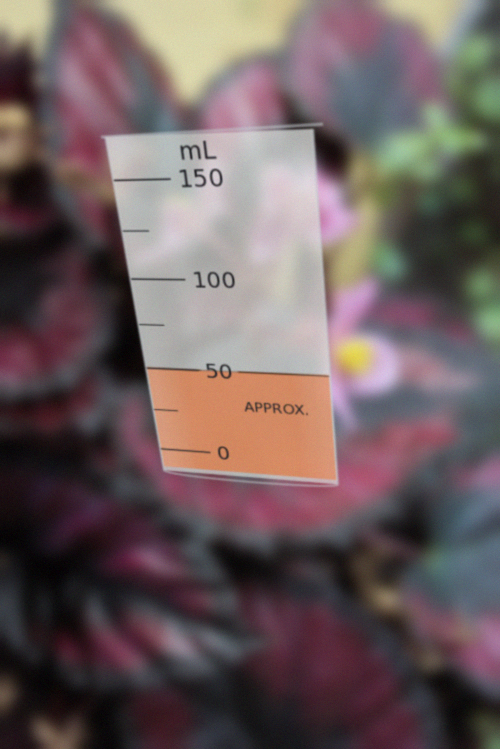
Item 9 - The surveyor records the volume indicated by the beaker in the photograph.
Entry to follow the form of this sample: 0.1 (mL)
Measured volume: 50 (mL)
